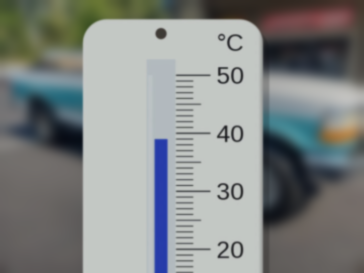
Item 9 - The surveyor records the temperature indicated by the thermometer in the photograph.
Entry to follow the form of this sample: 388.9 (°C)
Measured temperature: 39 (°C)
